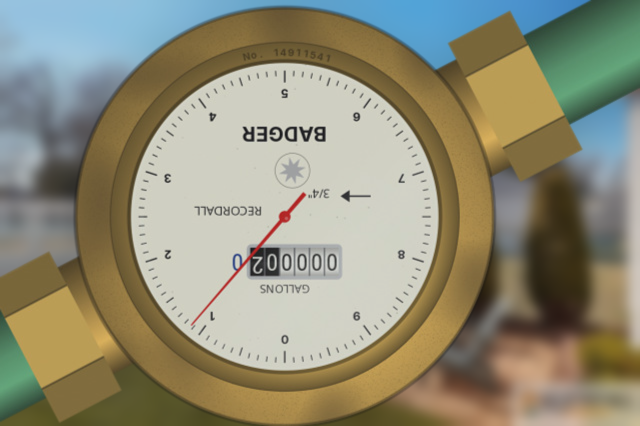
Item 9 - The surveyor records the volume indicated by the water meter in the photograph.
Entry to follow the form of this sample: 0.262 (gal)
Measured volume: 21.1 (gal)
